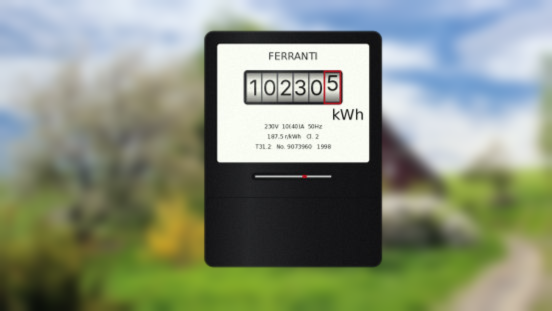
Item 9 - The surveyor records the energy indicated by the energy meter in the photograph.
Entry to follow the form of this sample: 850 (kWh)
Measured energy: 10230.5 (kWh)
